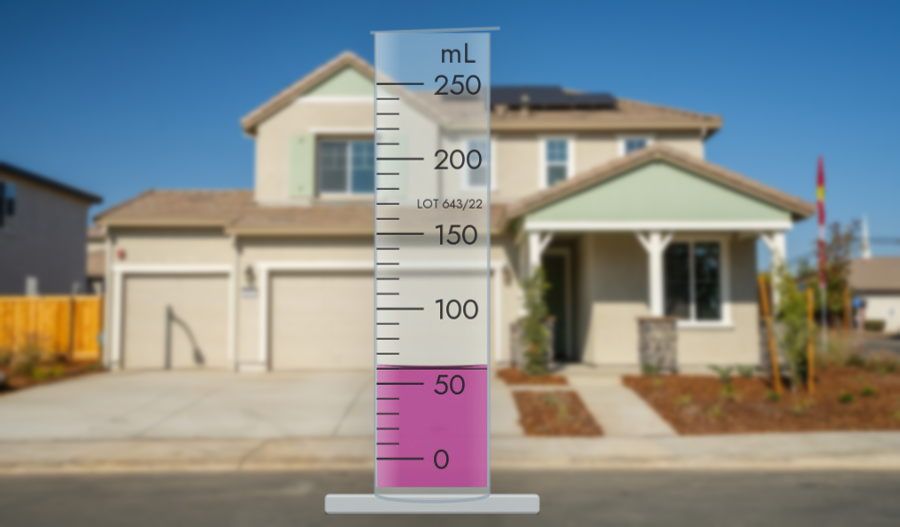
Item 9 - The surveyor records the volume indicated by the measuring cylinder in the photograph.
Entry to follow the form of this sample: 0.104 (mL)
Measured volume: 60 (mL)
